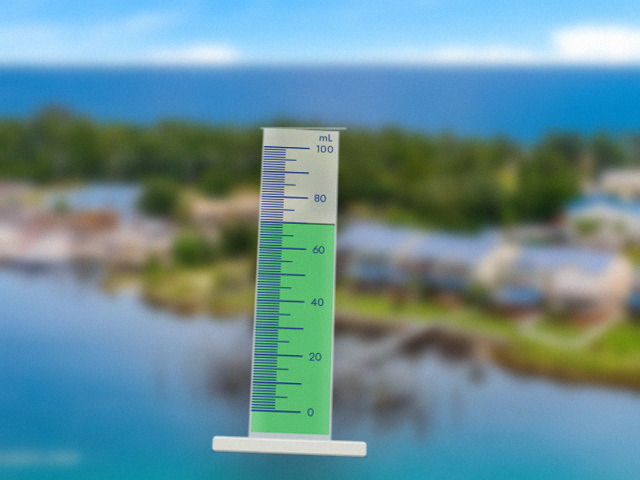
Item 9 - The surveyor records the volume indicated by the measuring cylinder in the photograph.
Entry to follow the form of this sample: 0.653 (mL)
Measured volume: 70 (mL)
